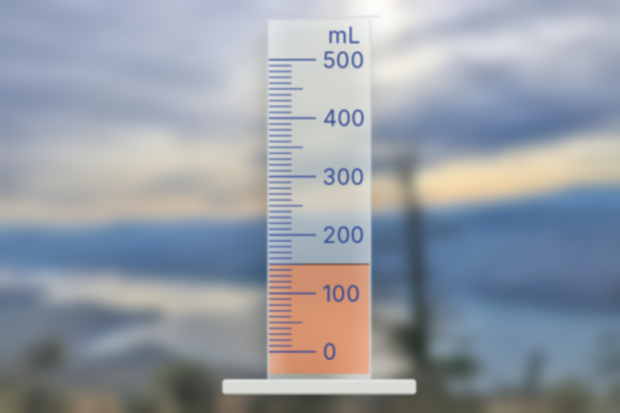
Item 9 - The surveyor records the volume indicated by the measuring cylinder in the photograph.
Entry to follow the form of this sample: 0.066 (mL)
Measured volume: 150 (mL)
